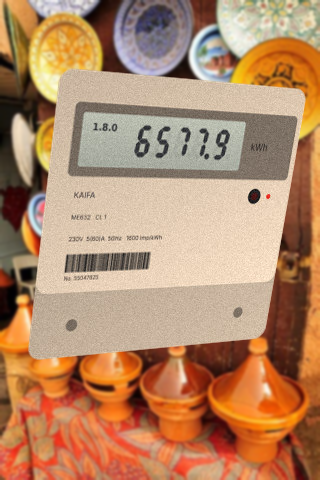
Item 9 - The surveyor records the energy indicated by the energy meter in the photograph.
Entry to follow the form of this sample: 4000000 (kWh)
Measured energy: 6577.9 (kWh)
